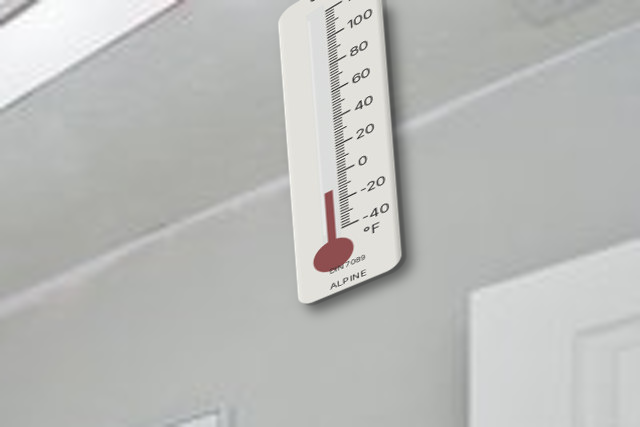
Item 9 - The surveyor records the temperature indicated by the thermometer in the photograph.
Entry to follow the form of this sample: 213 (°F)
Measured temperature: -10 (°F)
